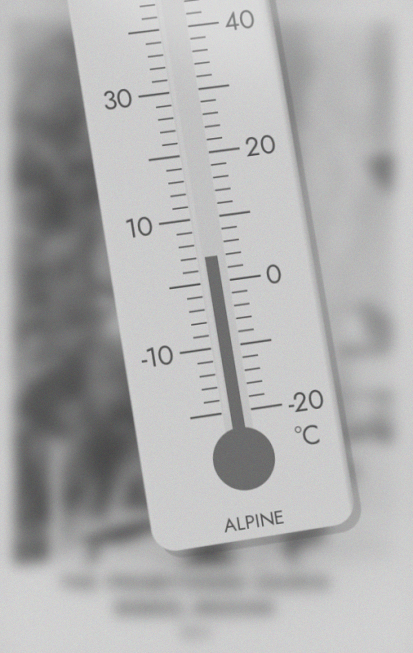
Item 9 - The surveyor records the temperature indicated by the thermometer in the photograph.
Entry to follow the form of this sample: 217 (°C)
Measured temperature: 4 (°C)
